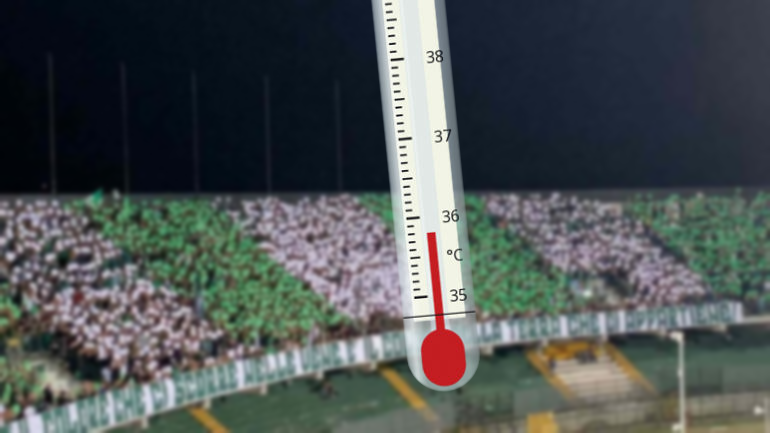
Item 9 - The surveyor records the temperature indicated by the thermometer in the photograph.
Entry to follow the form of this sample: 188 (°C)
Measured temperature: 35.8 (°C)
